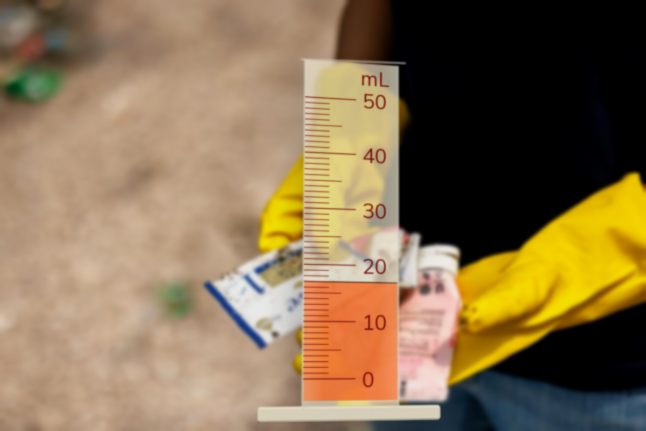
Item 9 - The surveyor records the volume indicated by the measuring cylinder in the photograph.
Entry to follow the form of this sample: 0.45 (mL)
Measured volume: 17 (mL)
